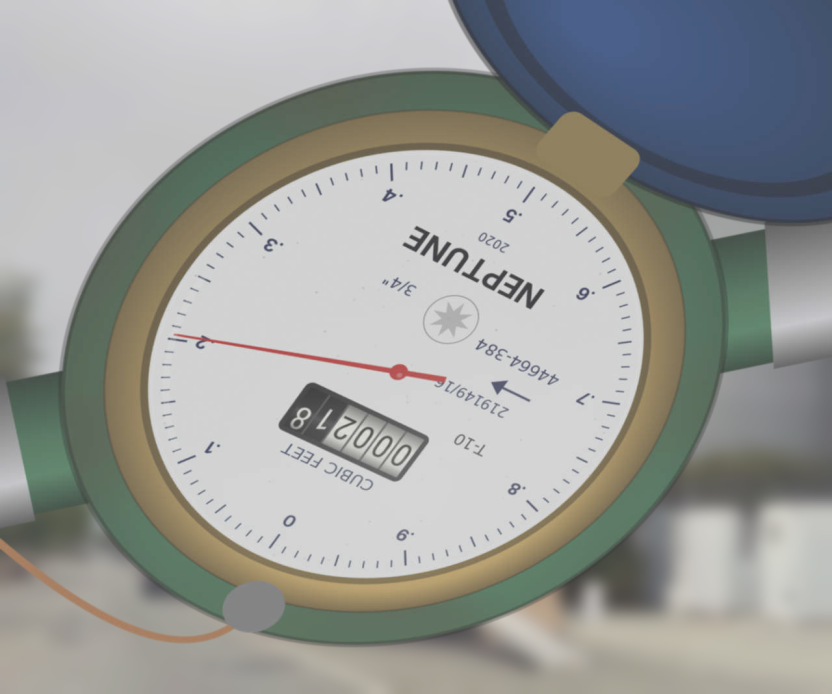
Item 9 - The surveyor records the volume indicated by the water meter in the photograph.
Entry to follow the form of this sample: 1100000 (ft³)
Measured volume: 218.20 (ft³)
